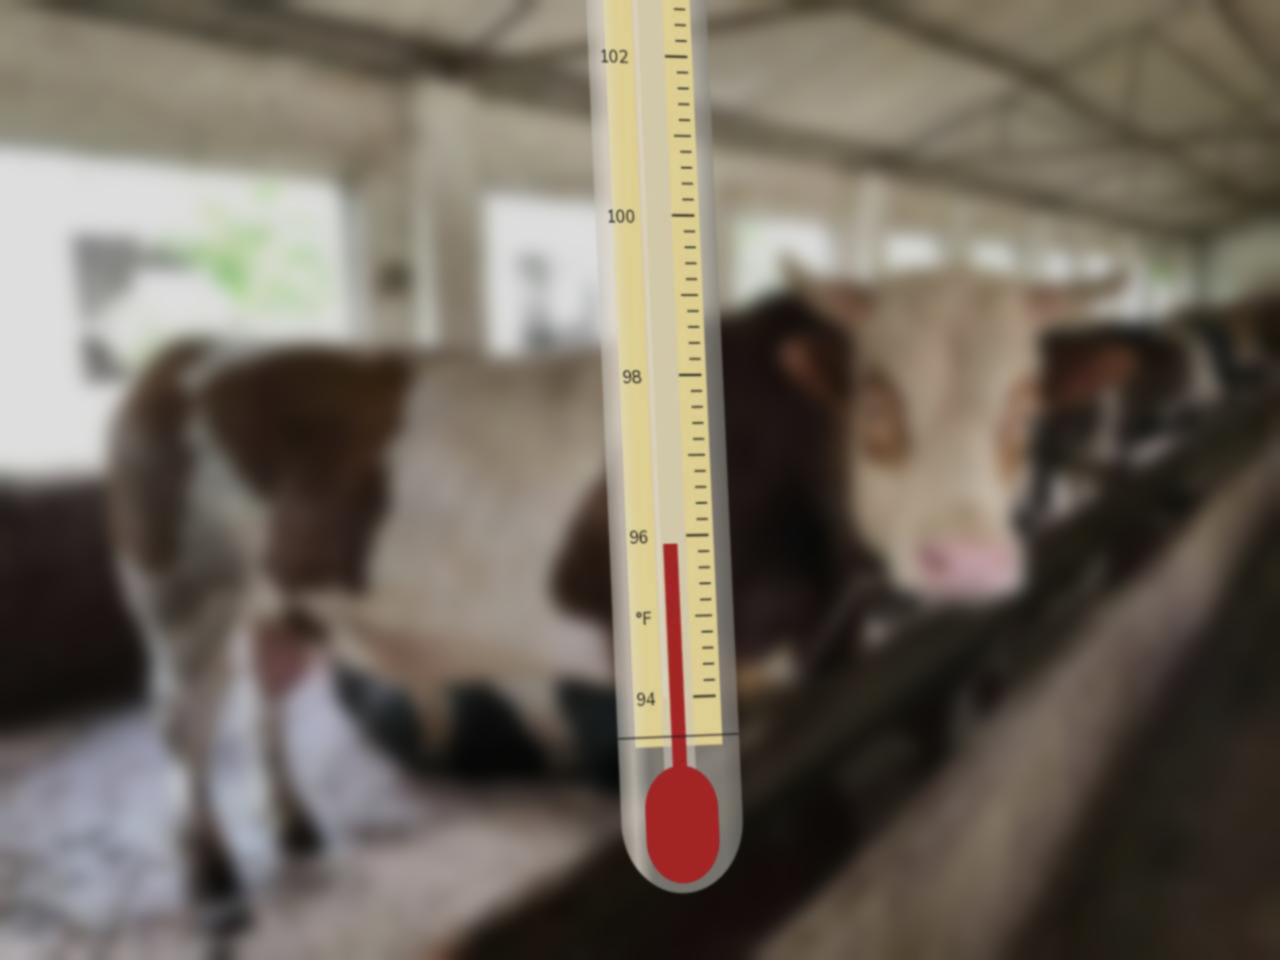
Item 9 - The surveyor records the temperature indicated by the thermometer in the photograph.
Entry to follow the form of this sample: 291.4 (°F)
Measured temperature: 95.9 (°F)
